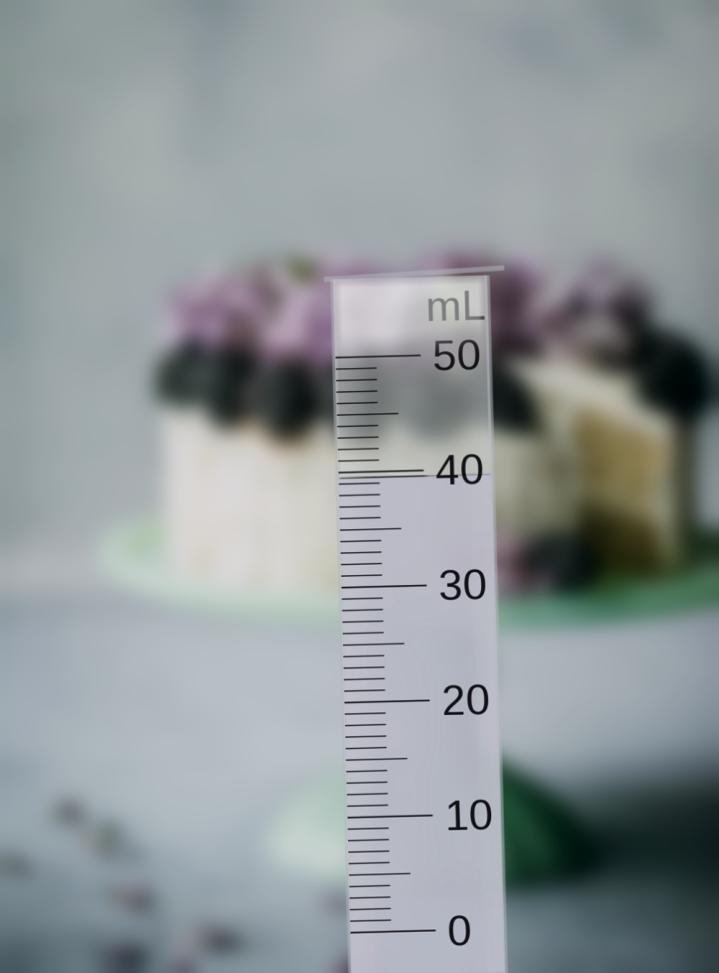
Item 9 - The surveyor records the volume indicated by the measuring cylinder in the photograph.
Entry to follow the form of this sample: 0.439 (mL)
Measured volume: 39.5 (mL)
